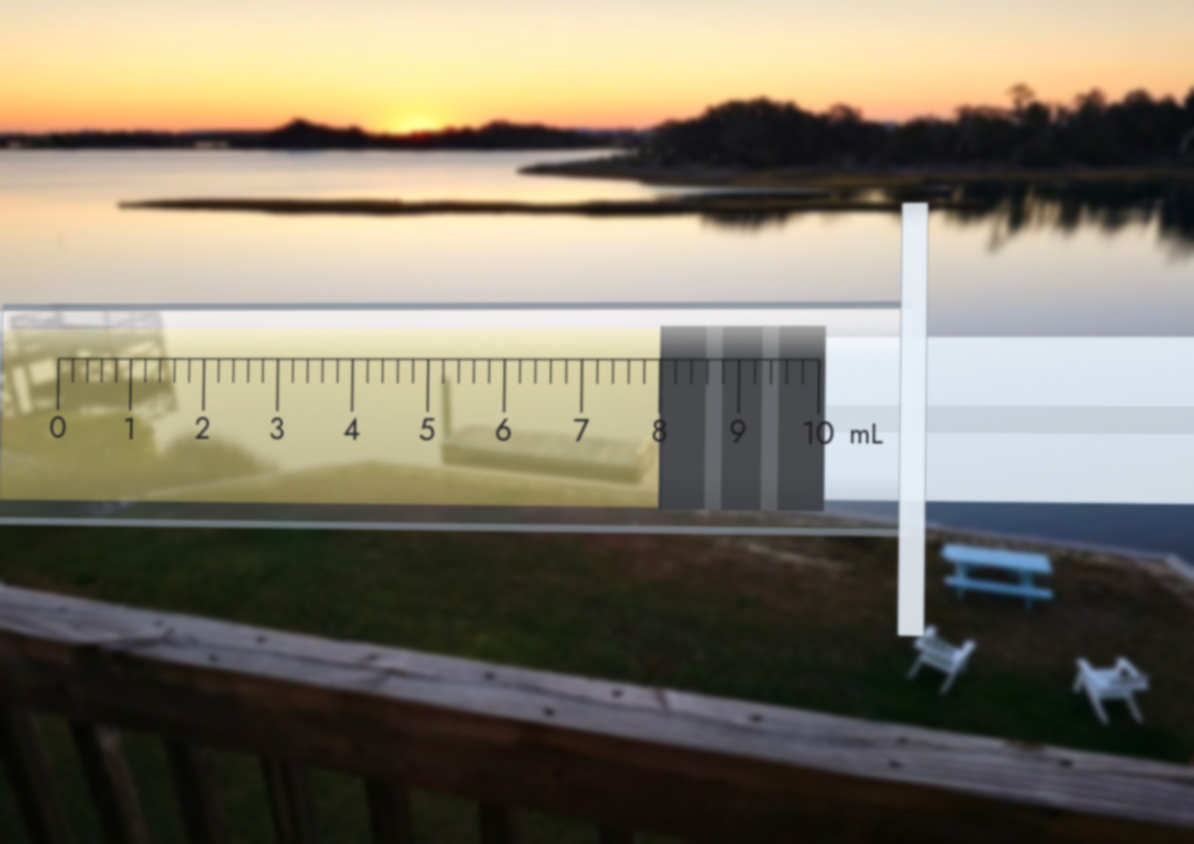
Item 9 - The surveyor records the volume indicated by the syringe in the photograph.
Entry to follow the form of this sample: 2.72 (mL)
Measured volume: 8 (mL)
